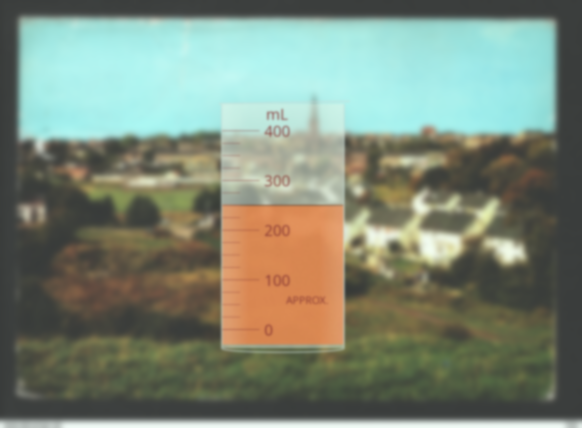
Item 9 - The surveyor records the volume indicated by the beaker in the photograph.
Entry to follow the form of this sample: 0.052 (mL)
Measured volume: 250 (mL)
